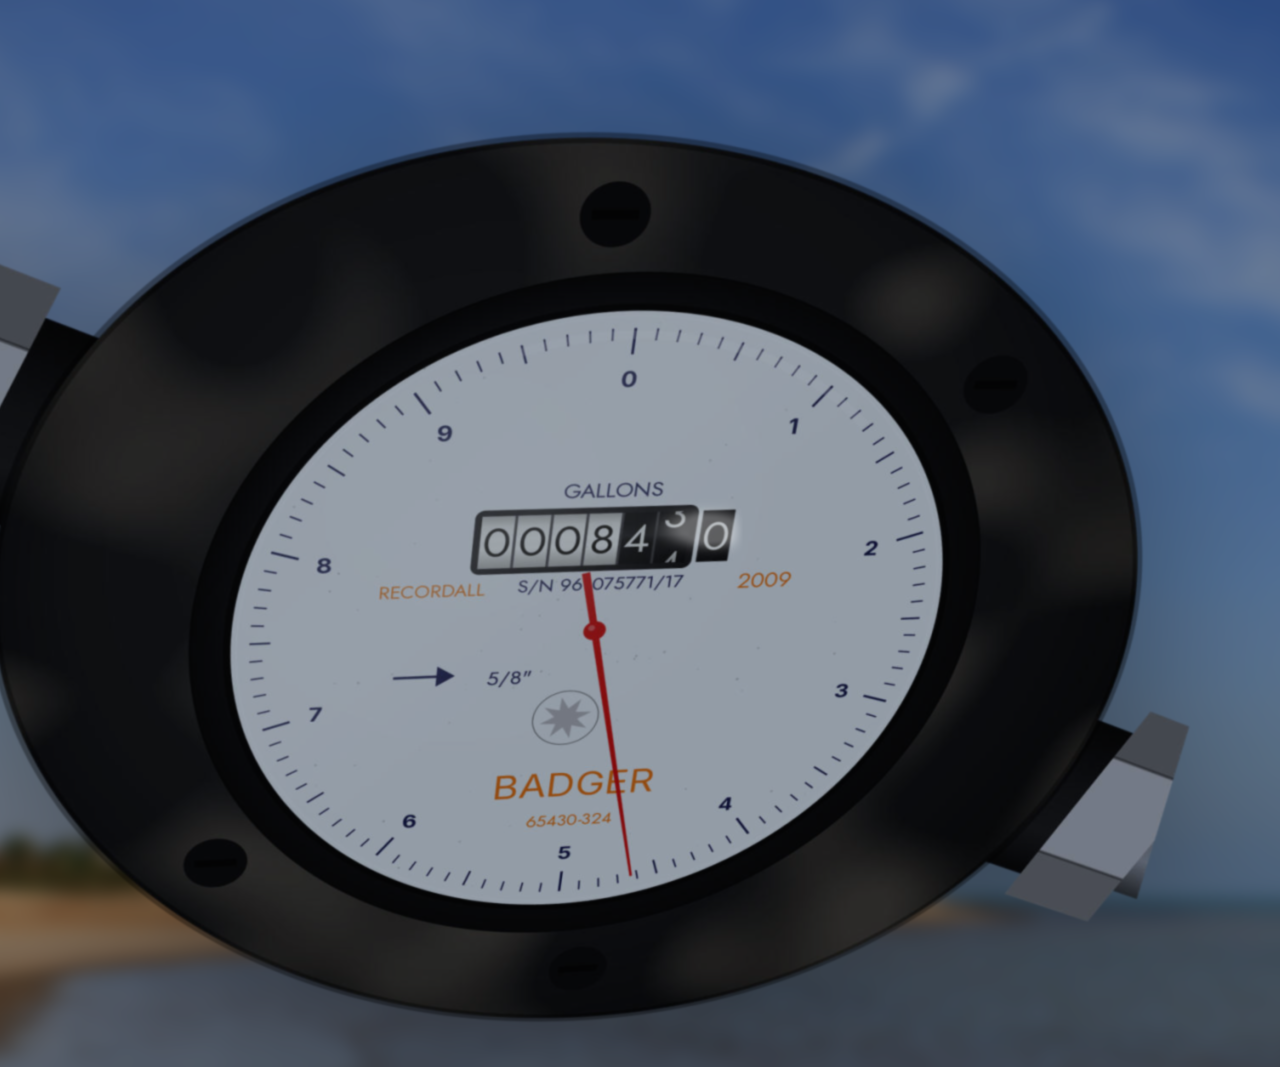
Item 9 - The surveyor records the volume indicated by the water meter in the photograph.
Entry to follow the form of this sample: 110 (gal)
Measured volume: 8434.6 (gal)
